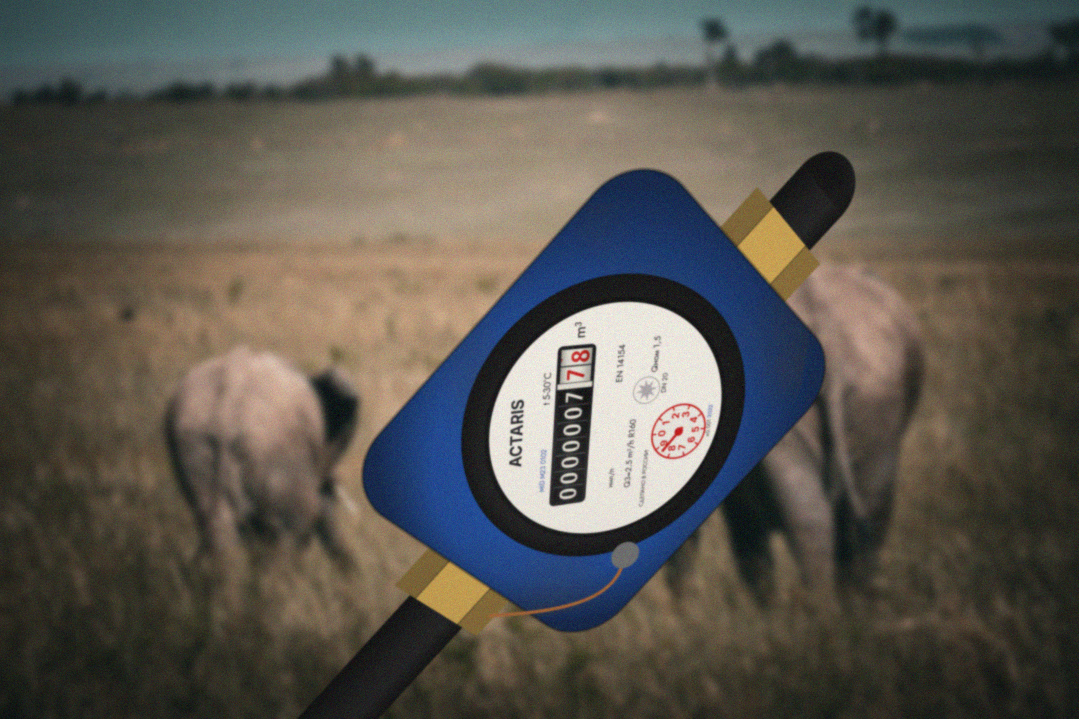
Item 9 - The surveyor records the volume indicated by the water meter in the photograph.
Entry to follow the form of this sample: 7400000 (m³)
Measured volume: 7.778 (m³)
